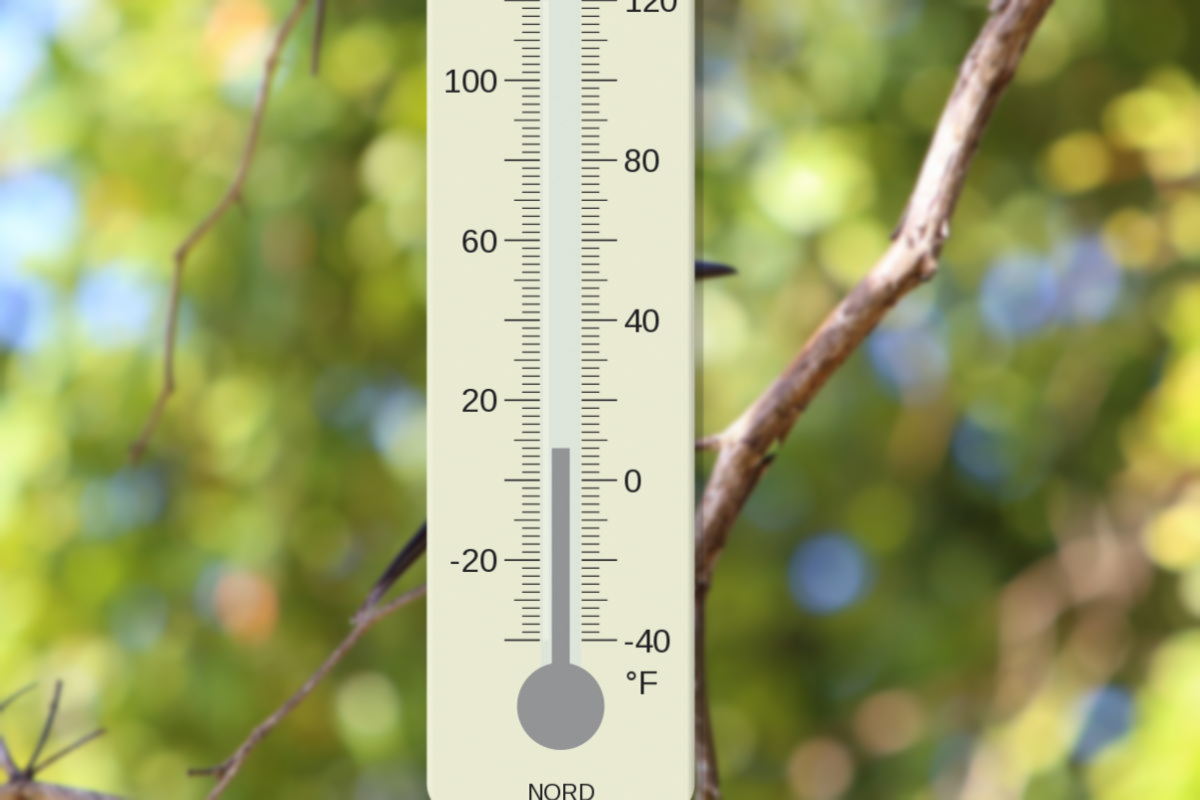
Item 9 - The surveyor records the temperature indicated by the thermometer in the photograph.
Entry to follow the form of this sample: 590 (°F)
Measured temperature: 8 (°F)
